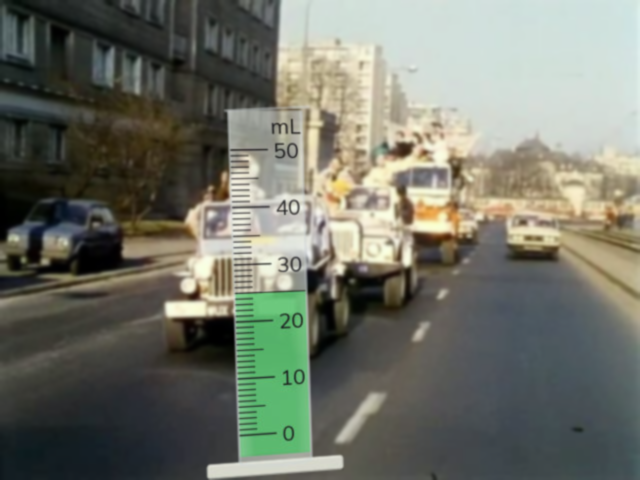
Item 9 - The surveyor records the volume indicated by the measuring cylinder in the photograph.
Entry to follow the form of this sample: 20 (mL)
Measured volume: 25 (mL)
